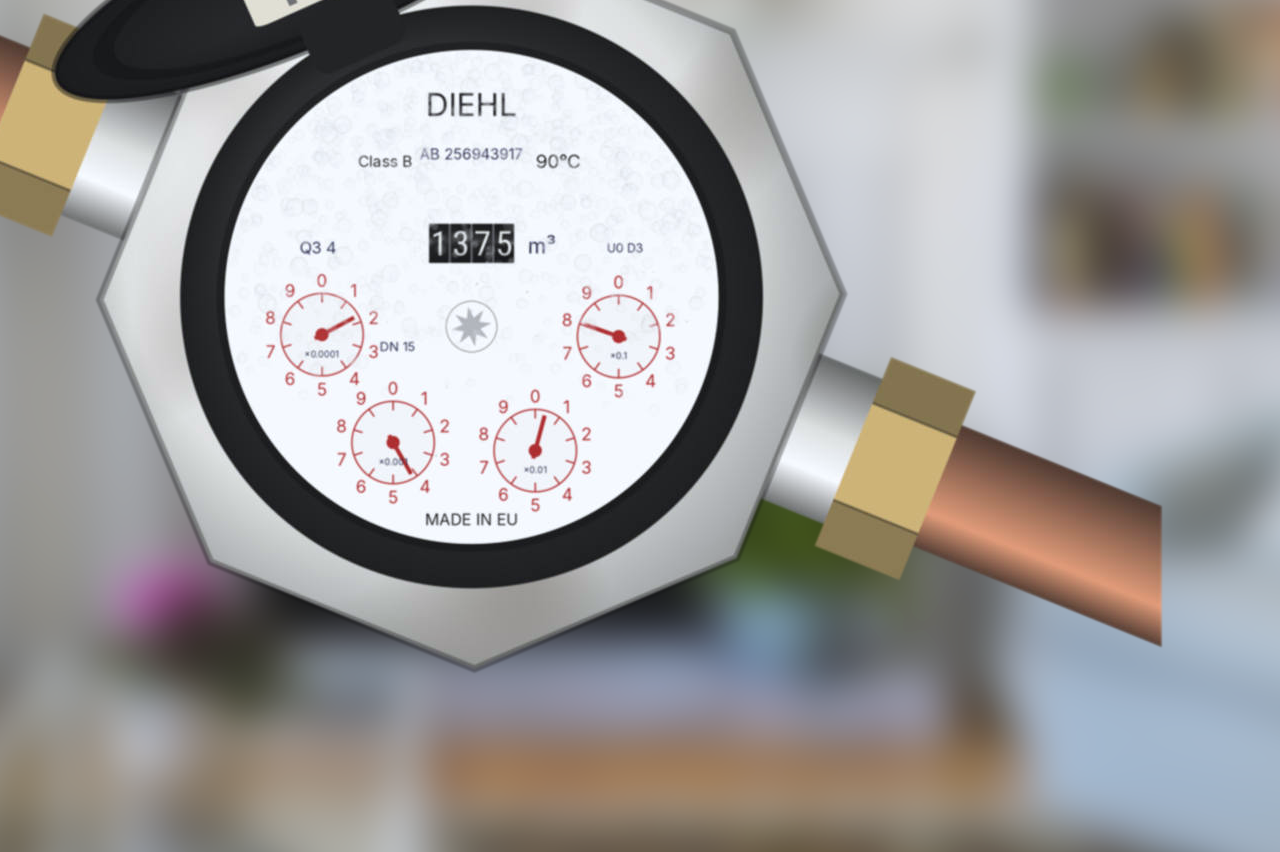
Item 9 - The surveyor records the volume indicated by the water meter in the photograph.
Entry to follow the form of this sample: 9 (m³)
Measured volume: 1375.8041 (m³)
